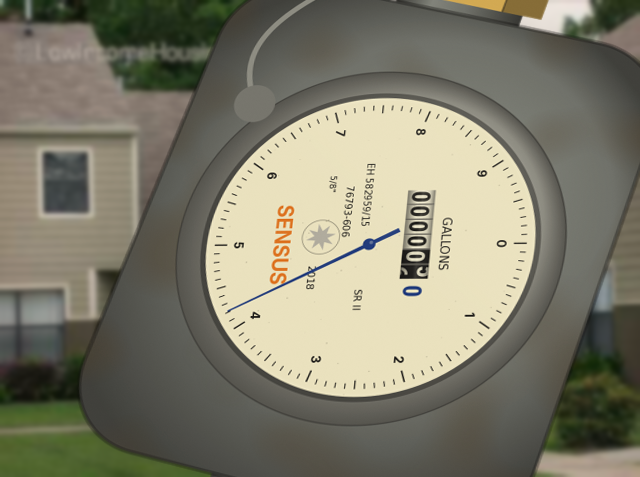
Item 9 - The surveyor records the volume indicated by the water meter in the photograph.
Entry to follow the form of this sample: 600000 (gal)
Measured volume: 54.2 (gal)
